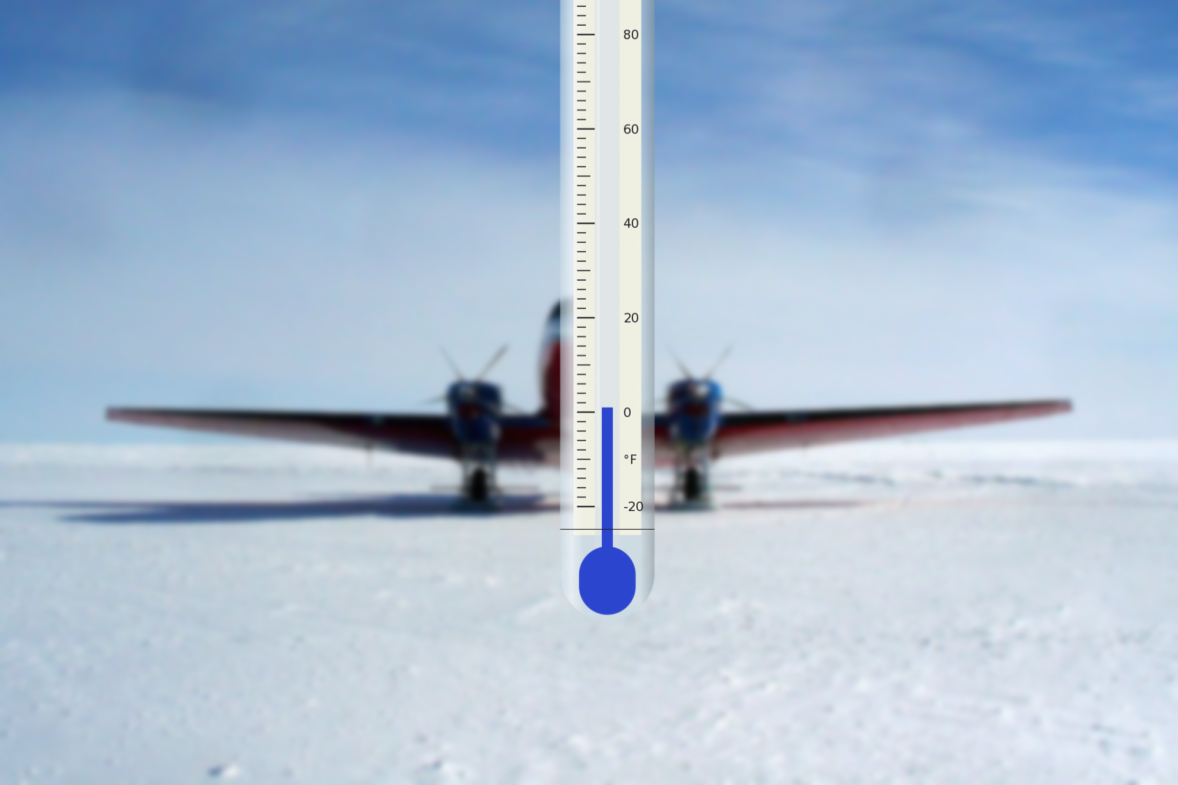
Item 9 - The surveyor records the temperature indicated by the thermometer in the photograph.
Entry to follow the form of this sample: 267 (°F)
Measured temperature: 1 (°F)
